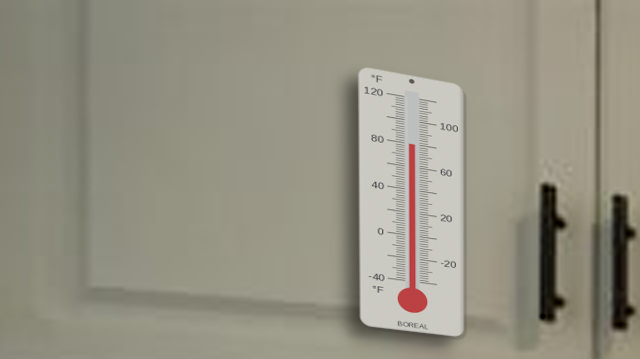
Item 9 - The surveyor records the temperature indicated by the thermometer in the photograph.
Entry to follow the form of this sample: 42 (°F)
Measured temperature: 80 (°F)
